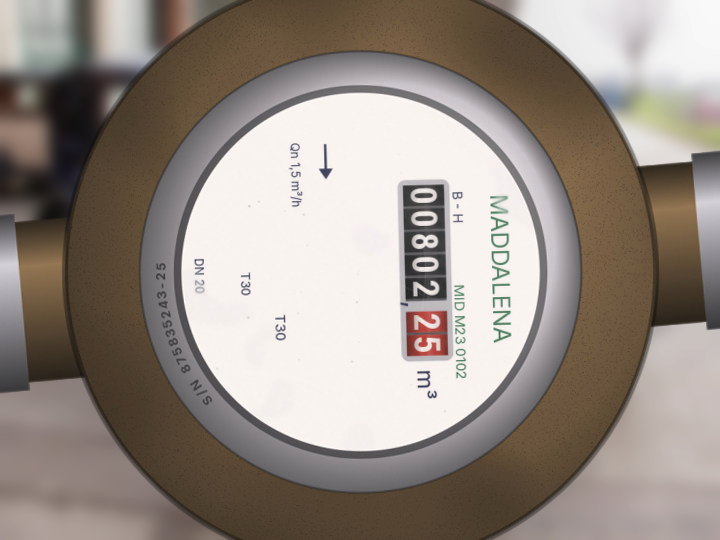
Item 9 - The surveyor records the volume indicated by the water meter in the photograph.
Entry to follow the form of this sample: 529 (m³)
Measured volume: 802.25 (m³)
